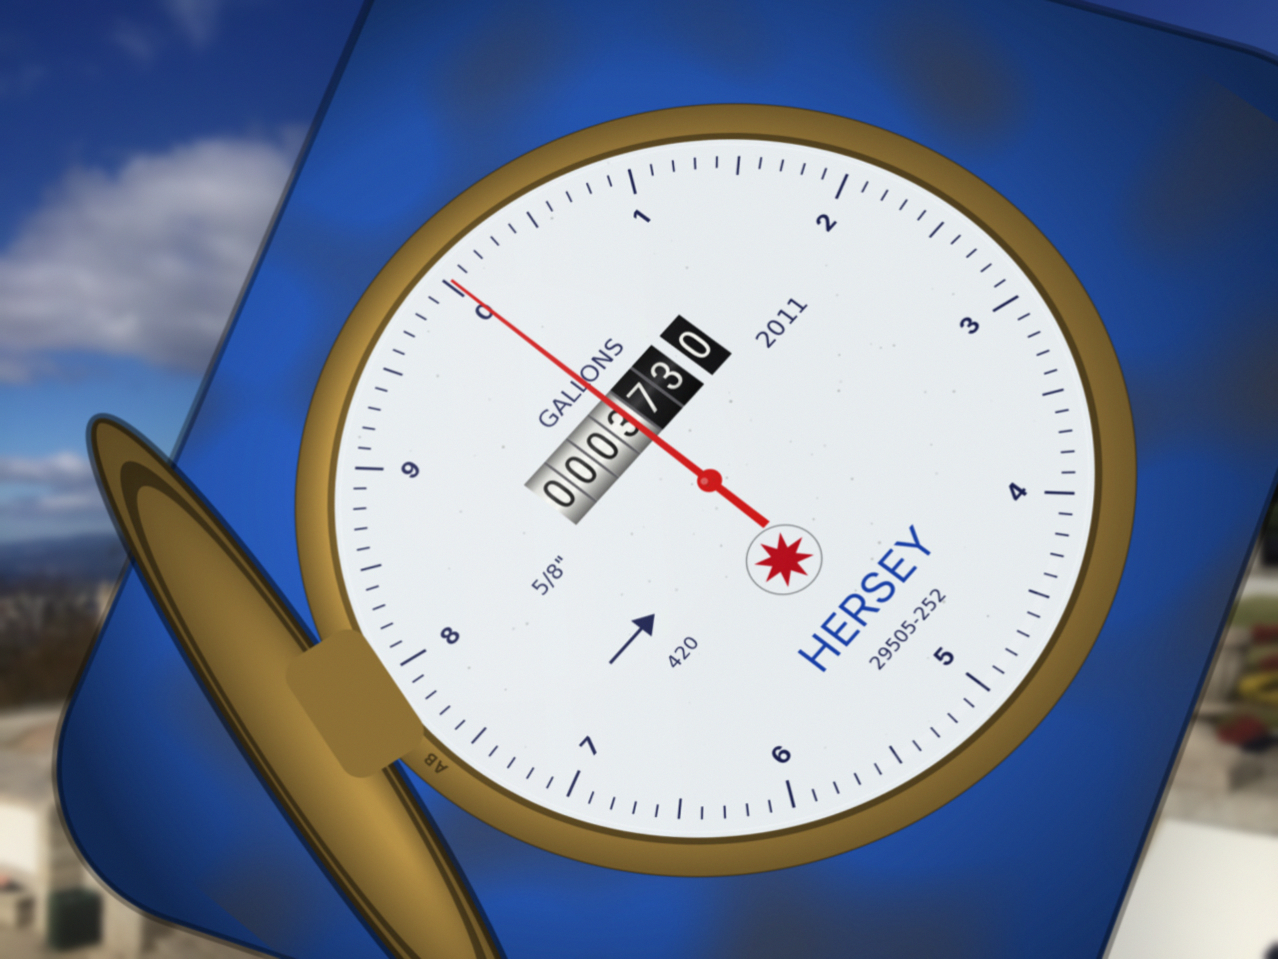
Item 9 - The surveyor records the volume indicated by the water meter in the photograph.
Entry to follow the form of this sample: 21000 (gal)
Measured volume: 3730.0 (gal)
